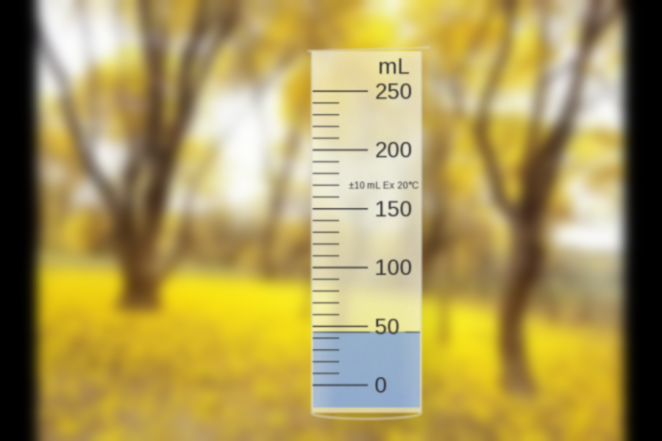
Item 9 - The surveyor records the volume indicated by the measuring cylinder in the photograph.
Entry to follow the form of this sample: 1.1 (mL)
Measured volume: 45 (mL)
